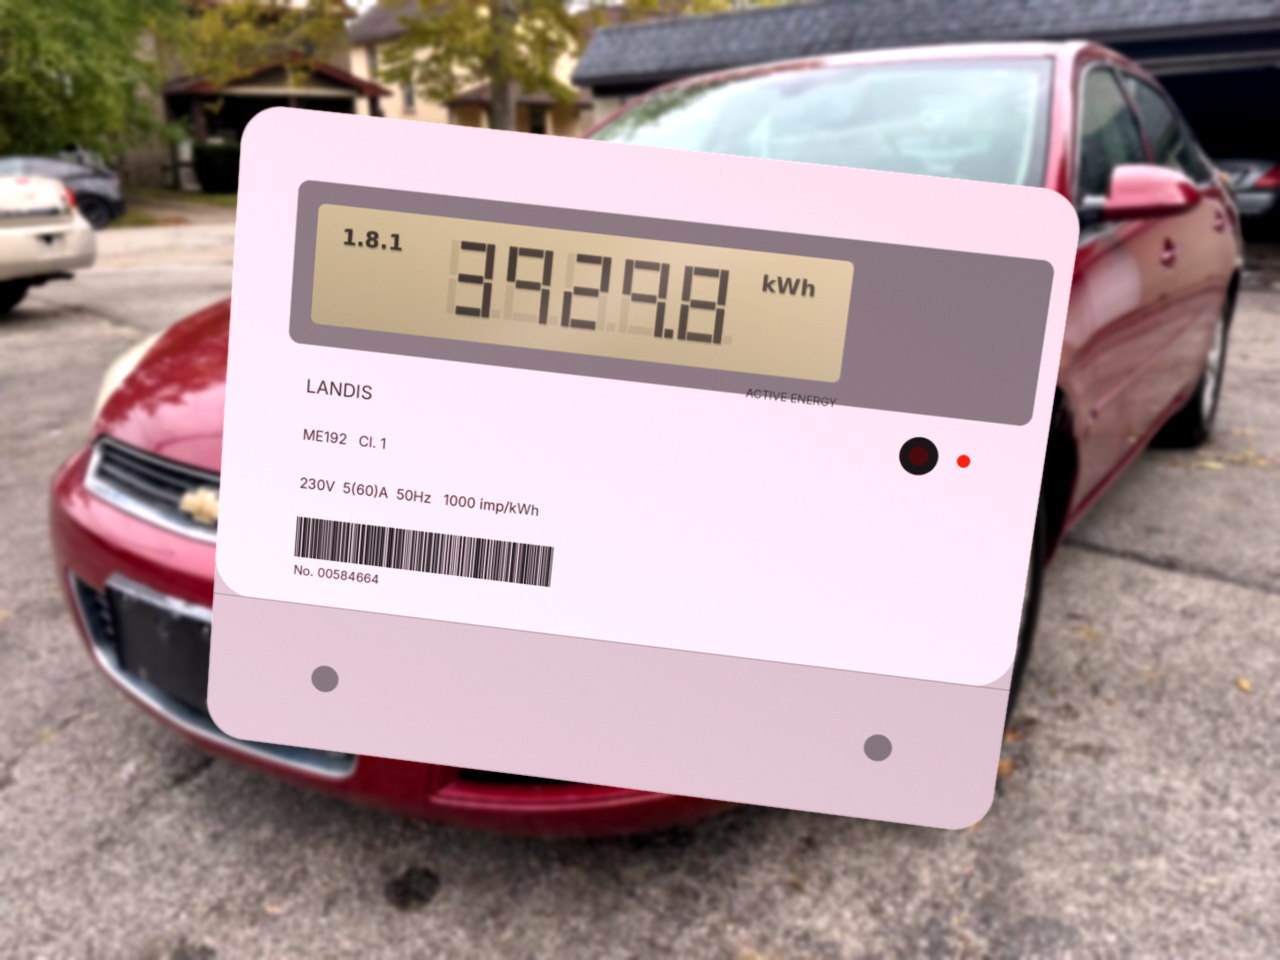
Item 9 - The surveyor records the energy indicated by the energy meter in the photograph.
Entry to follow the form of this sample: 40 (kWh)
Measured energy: 3929.8 (kWh)
